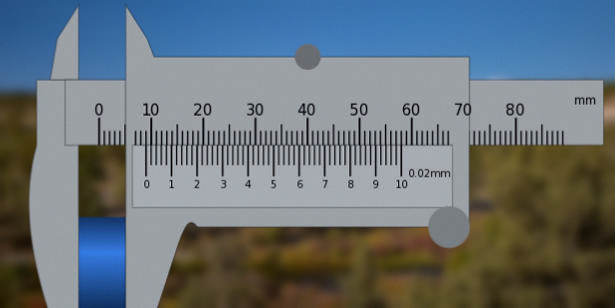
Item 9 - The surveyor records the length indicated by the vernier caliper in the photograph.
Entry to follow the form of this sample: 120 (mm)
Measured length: 9.0 (mm)
